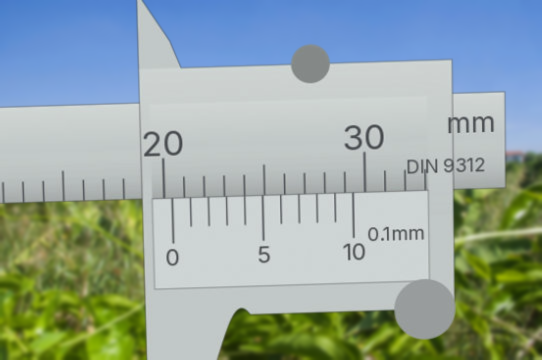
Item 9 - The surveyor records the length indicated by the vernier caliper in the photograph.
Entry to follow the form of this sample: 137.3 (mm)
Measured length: 20.4 (mm)
